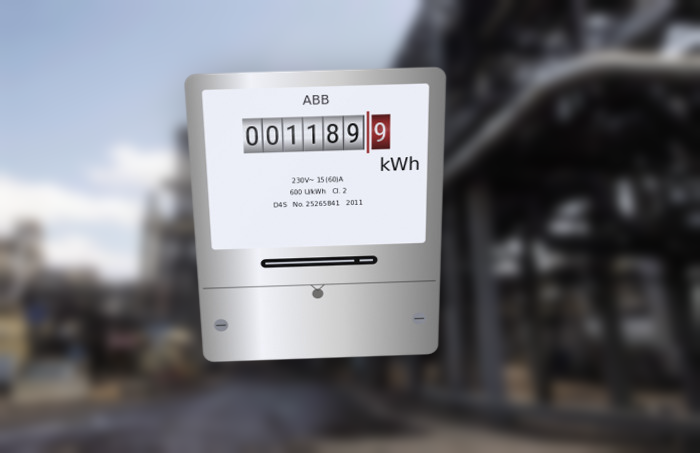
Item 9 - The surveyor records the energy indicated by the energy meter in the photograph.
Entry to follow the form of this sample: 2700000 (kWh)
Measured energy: 1189.9 (kWh)
